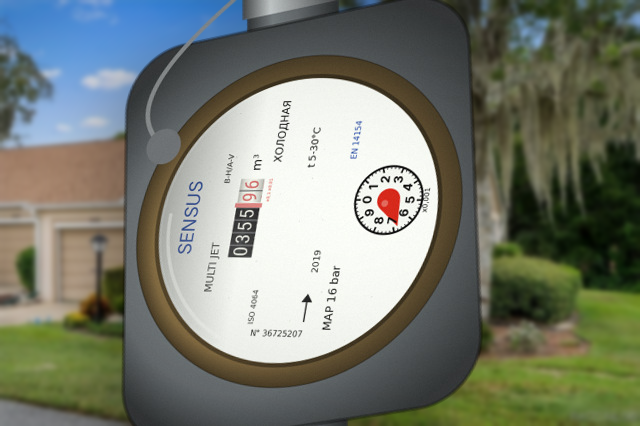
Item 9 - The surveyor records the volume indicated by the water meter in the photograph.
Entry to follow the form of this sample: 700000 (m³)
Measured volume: 355.966 (m³)
